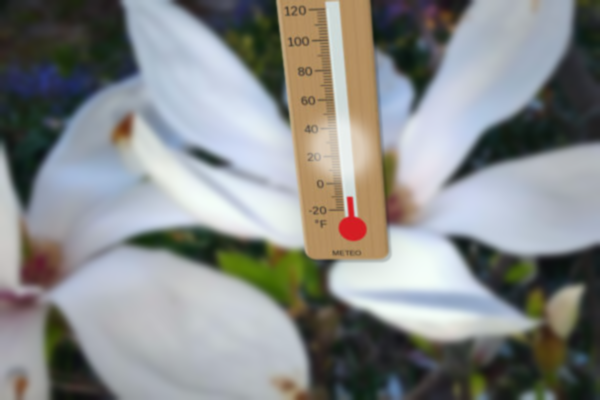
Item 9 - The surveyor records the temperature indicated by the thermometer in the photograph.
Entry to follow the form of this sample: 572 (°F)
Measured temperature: -10 (°F)
